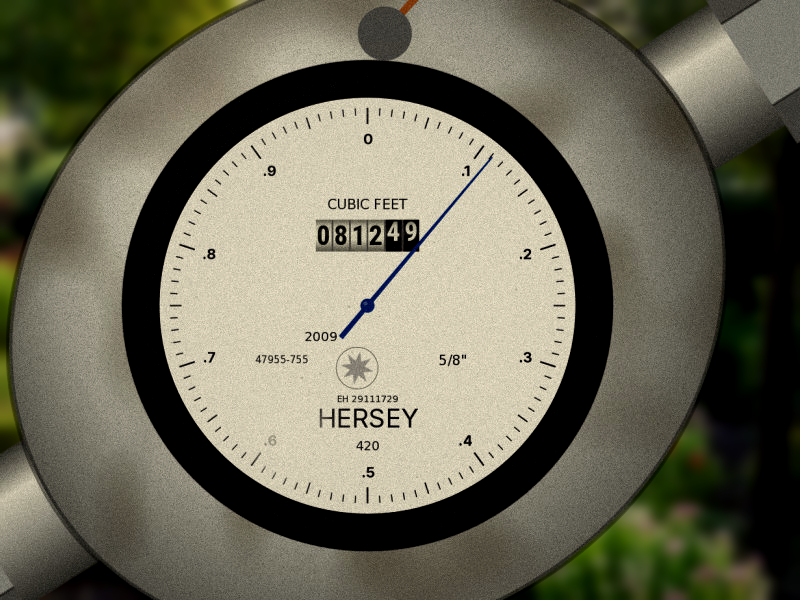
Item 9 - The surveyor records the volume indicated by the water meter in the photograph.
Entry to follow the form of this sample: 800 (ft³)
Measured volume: 81249.11 (ft³)
